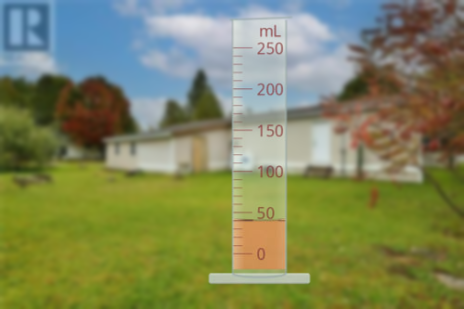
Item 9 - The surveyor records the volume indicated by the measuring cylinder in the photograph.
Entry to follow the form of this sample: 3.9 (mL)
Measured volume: 40 (mL)
